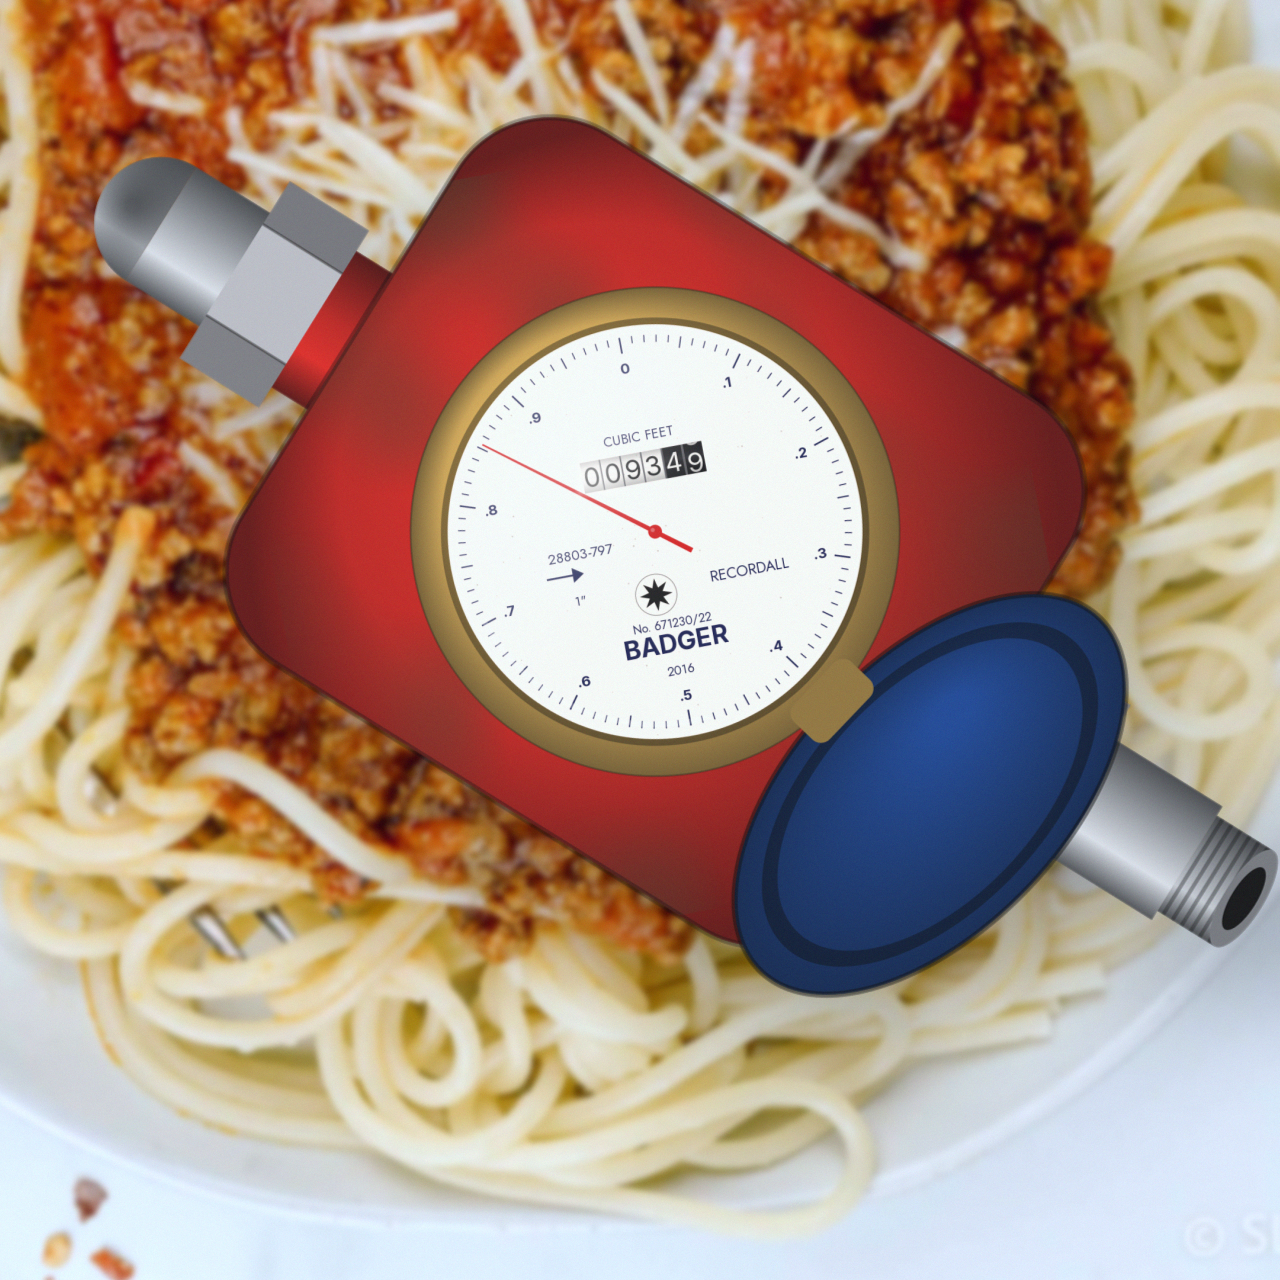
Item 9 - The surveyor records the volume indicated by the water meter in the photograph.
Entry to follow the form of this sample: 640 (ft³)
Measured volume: 9348.85 (ft³)
